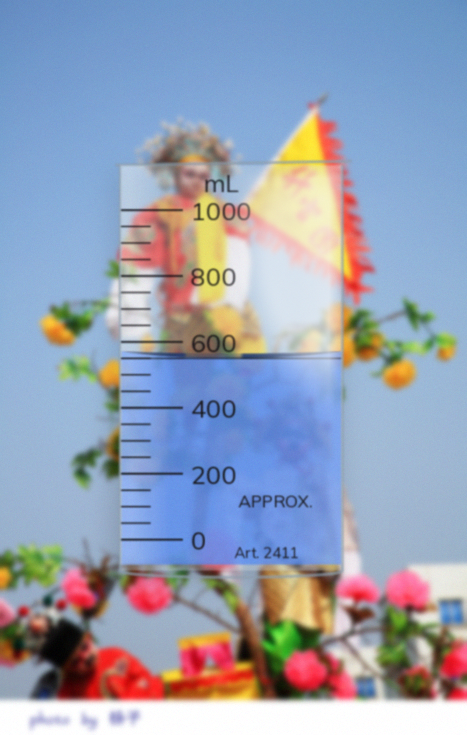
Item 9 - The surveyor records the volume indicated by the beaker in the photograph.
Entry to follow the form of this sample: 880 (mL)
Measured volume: 550 (mL)
